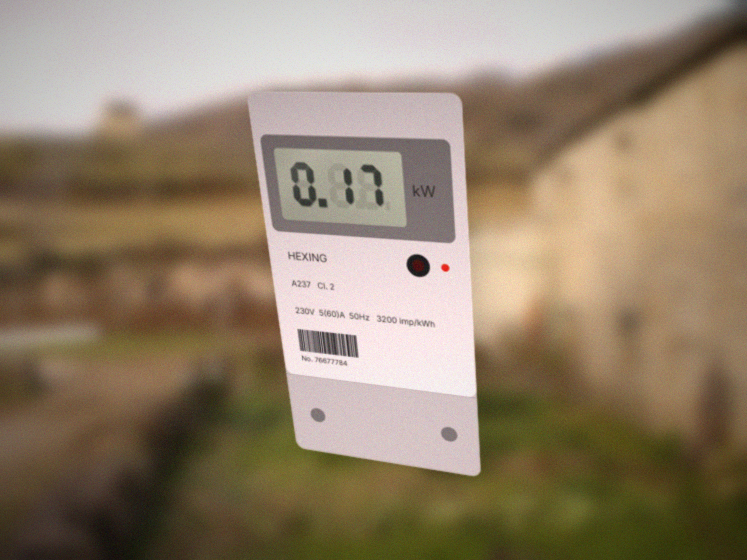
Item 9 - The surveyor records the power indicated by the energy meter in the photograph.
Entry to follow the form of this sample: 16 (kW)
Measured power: 0.17 (kW)
